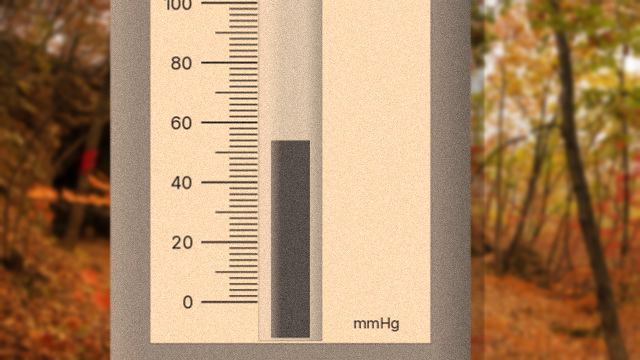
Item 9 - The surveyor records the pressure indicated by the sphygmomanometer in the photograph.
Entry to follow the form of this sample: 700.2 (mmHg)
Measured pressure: 54 (mmHg)
